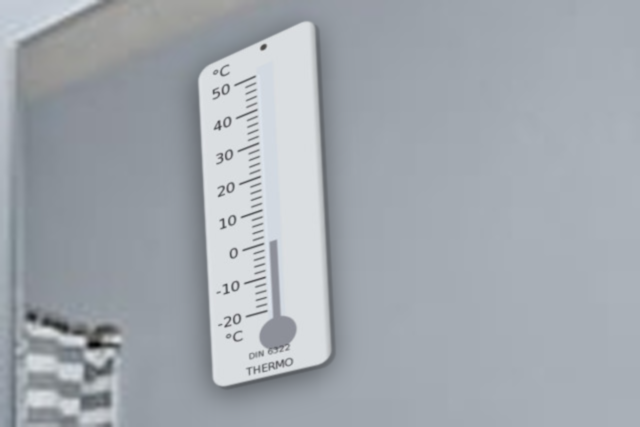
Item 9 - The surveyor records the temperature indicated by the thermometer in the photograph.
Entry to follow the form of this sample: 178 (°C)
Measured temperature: 0 (°C)
